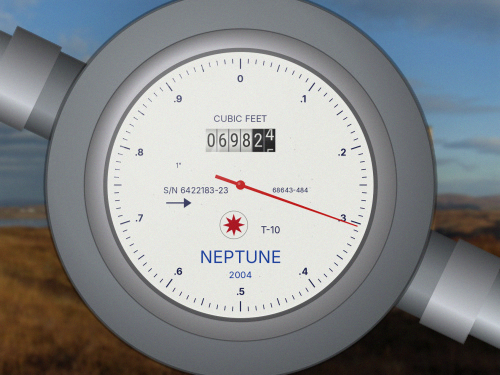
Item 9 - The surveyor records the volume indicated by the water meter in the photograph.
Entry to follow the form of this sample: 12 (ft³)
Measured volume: 69824.30 (ft³)
